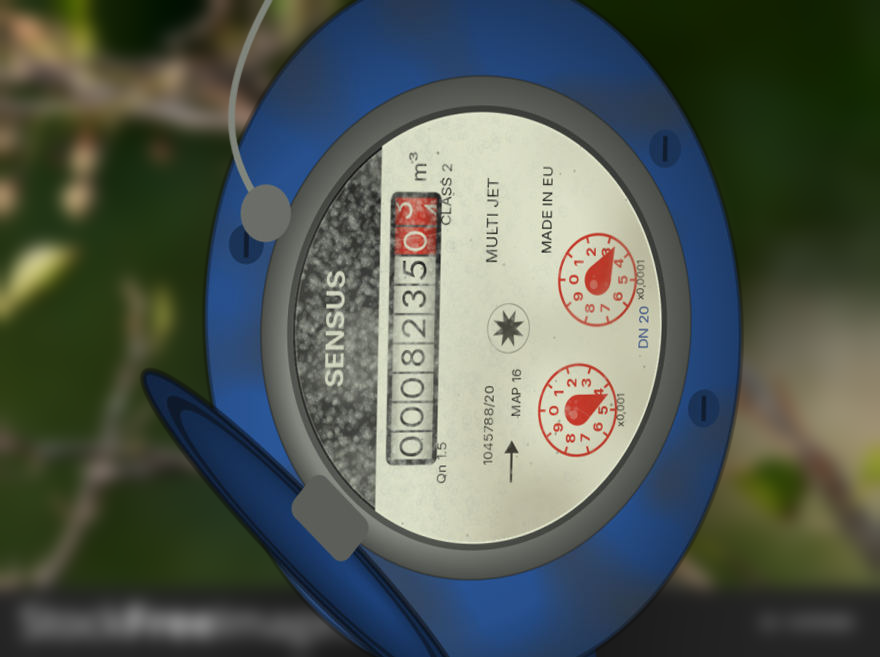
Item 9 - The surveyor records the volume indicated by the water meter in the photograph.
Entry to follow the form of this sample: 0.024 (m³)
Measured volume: 8235.0343 (m³)
